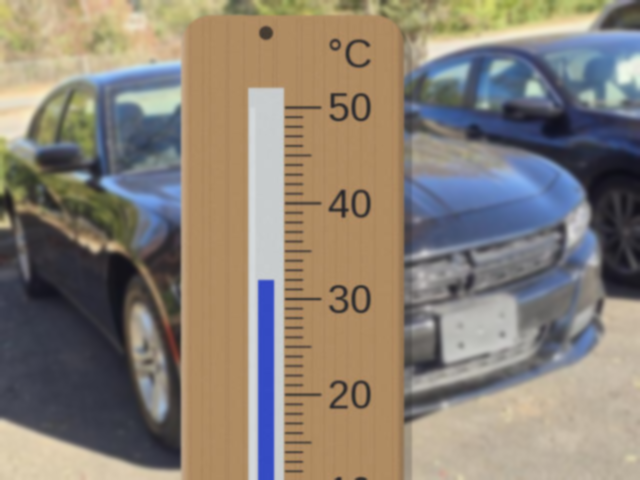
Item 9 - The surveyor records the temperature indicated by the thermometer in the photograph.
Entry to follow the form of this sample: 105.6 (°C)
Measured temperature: 32 (°C)
